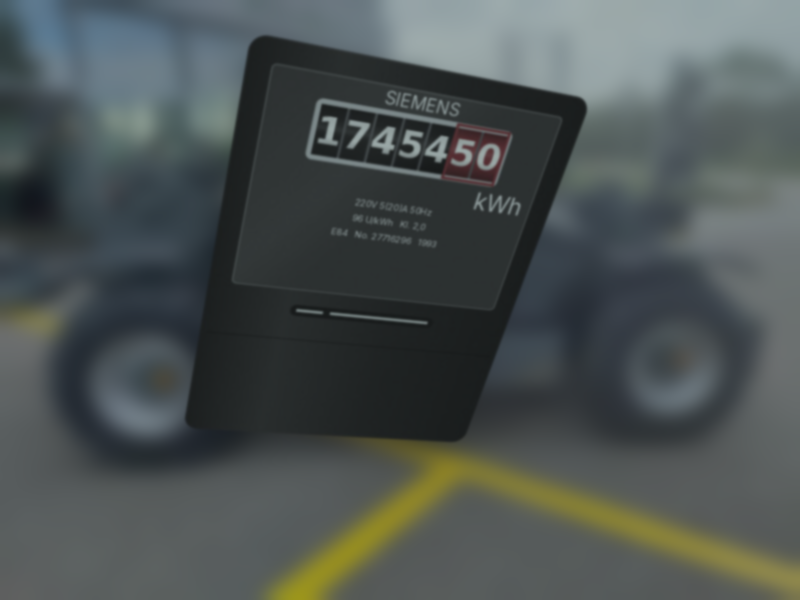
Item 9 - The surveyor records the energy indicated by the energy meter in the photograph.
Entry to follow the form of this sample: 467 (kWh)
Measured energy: 17454.50 (kWh)
